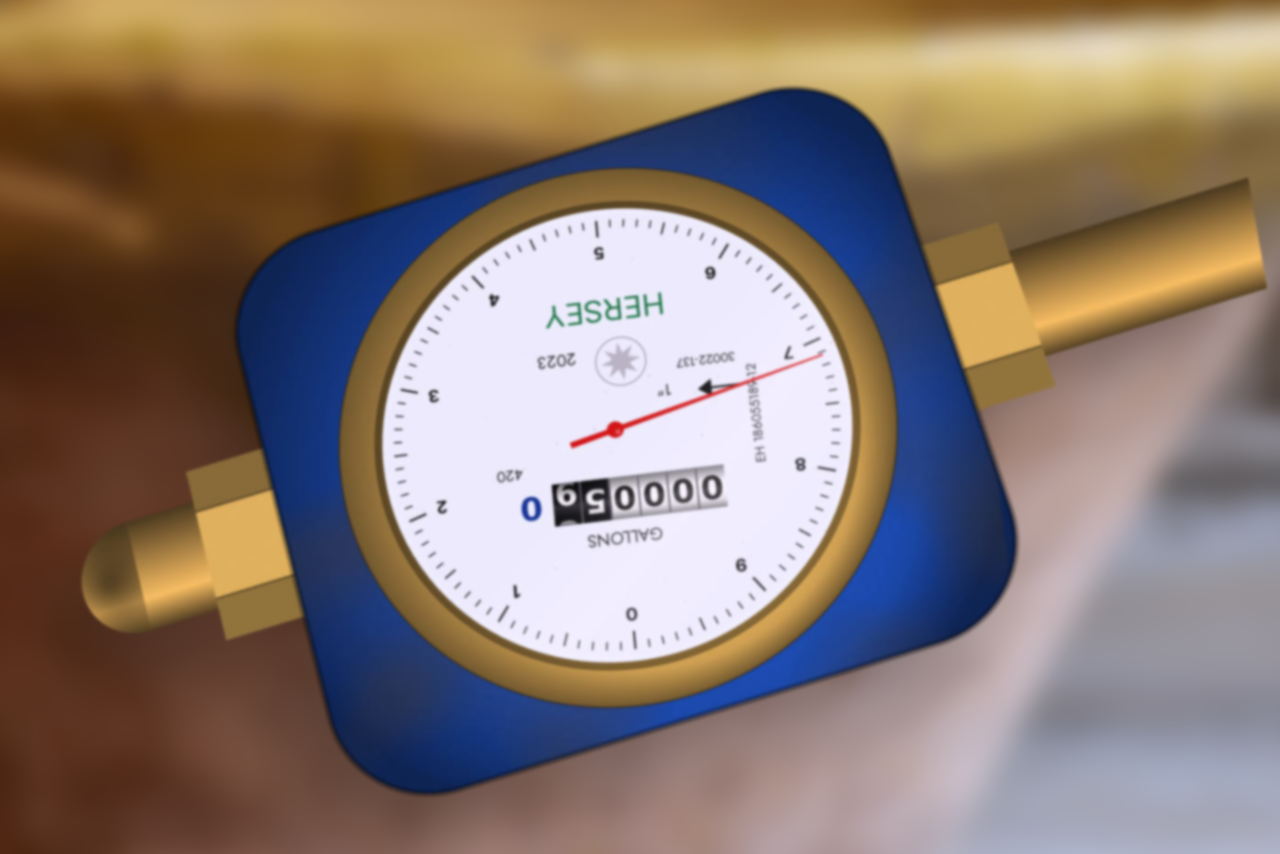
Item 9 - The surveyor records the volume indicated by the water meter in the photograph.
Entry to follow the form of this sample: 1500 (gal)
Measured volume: 587.1 (gal)
